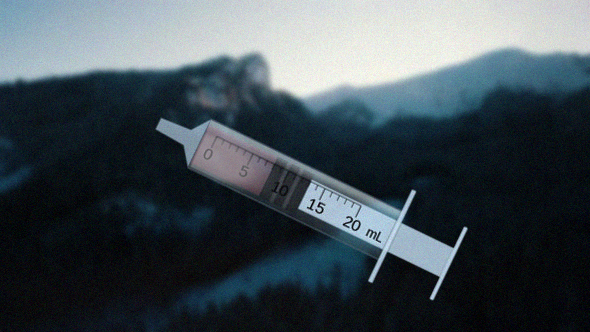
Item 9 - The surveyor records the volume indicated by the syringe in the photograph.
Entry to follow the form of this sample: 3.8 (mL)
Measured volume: 8 (mL)
